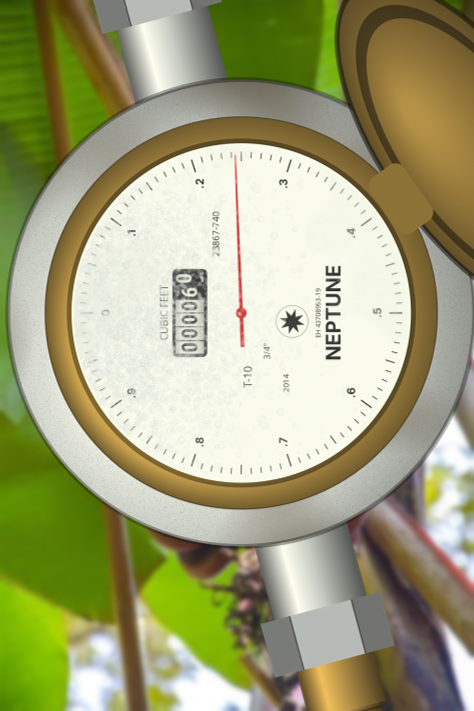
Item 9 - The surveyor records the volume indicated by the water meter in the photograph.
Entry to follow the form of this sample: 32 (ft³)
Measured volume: 60.24 (ft³)
